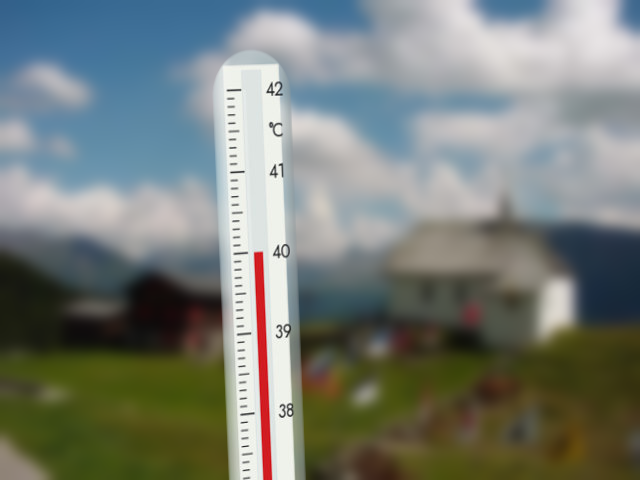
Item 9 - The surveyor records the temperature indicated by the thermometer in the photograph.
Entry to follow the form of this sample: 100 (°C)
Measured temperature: 40 (°C)
